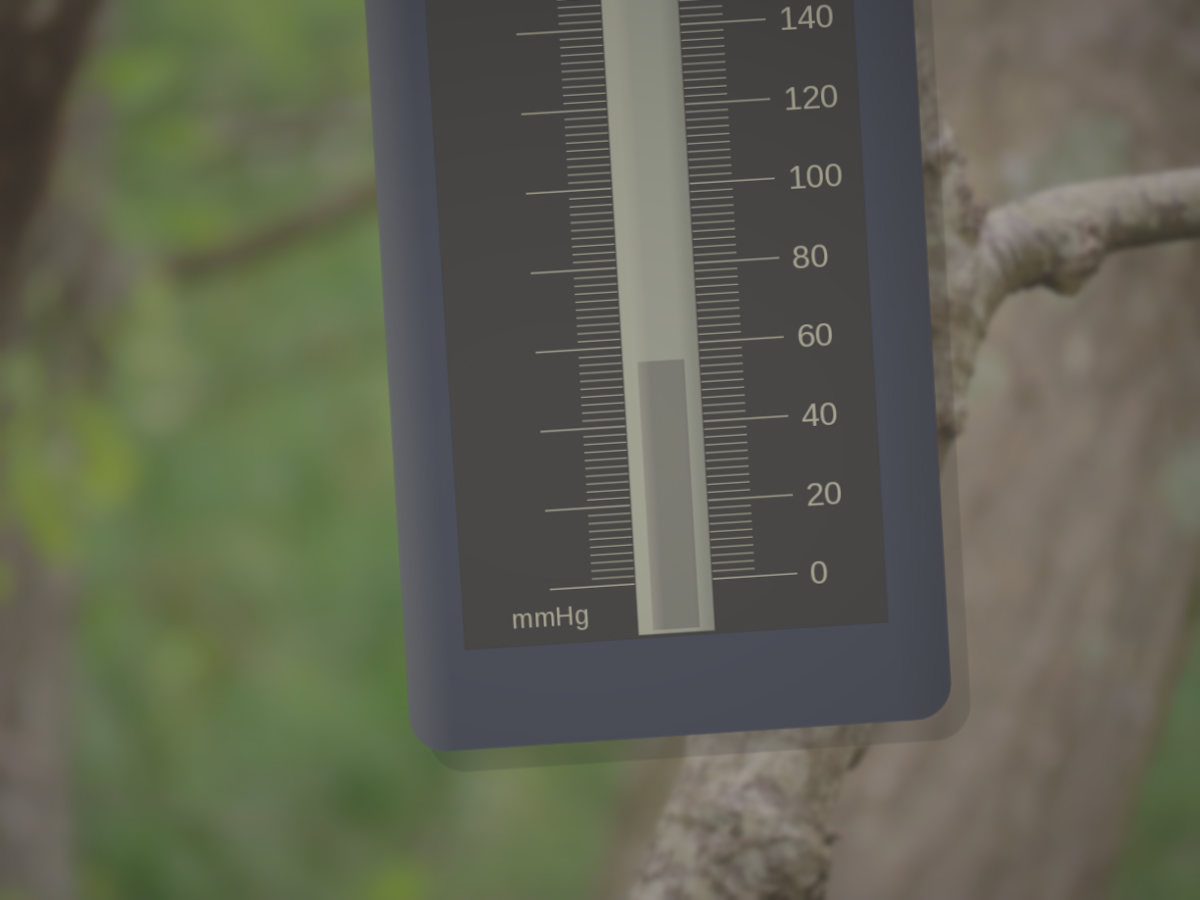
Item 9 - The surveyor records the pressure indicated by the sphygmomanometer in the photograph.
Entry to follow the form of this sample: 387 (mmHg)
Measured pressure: 56 (mmHg)
